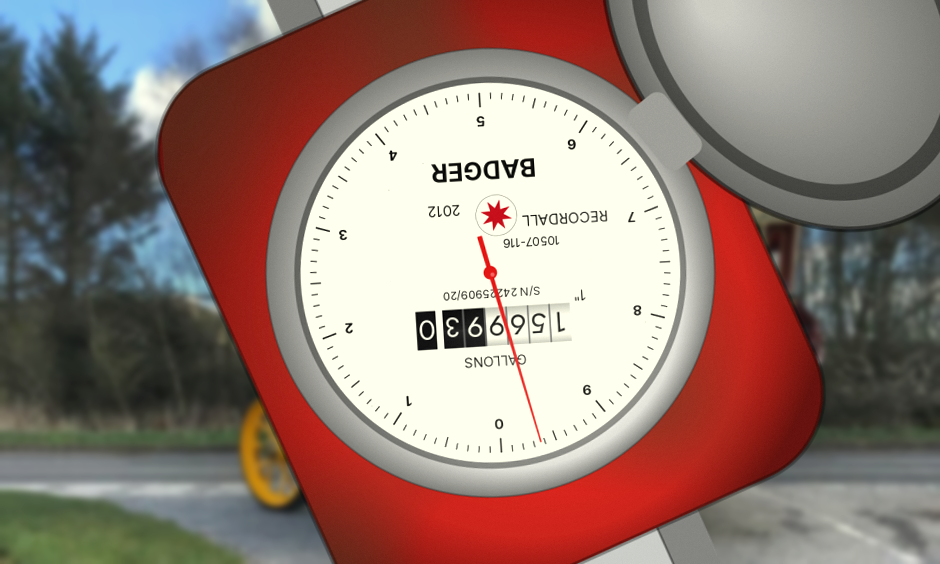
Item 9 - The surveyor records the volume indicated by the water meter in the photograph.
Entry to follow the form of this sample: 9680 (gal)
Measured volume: 1569929.6 (gal)
